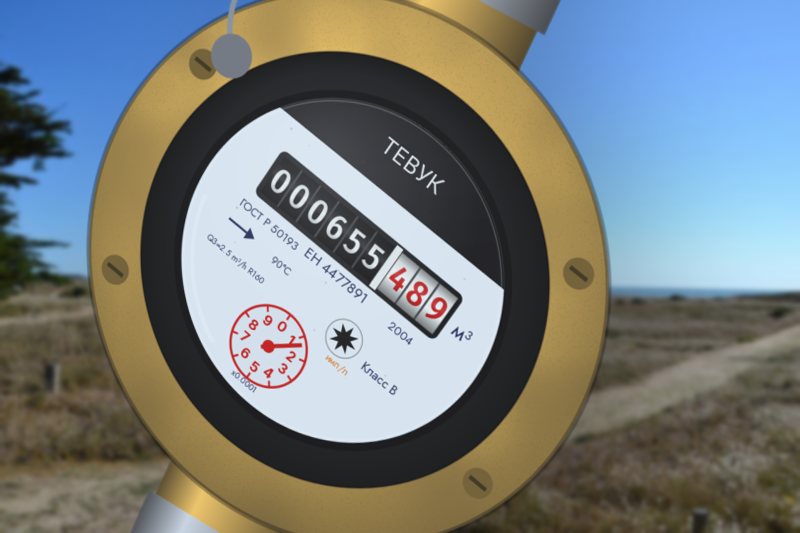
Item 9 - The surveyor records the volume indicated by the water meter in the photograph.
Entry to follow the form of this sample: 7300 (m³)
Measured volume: 655.4891 (m³)
